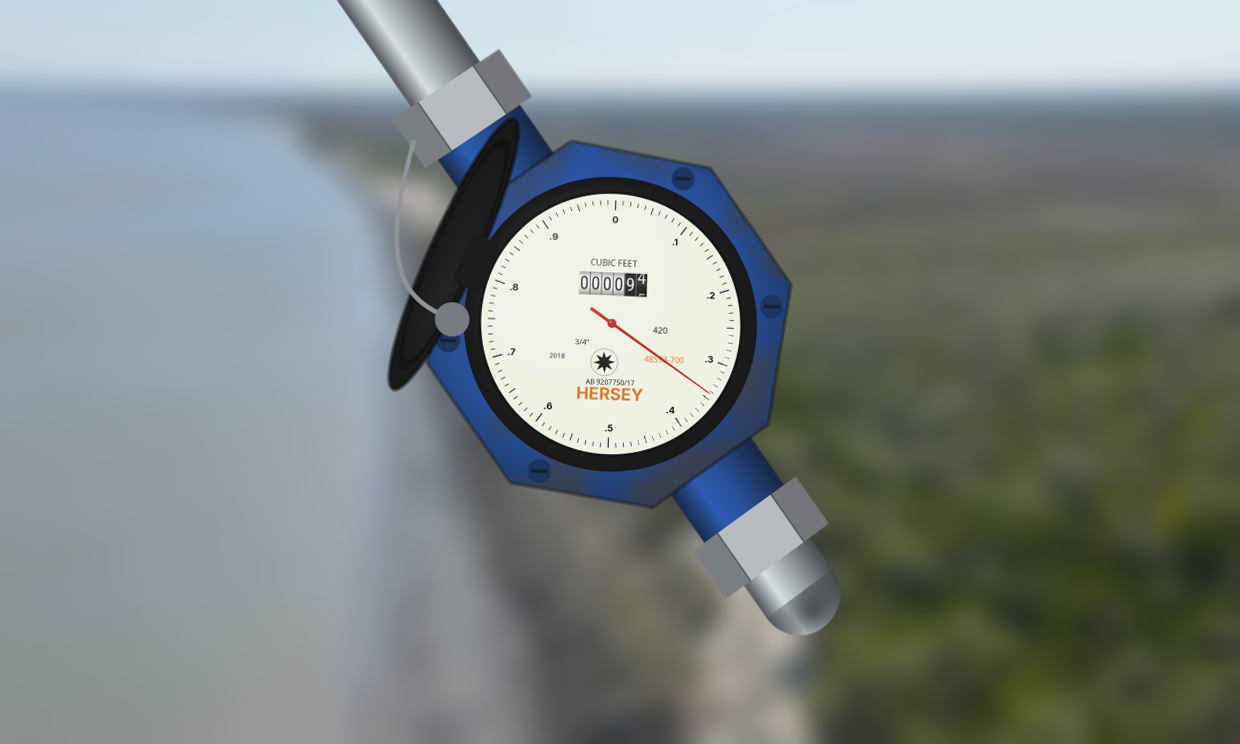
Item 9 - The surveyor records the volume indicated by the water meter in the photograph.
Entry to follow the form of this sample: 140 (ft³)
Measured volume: 94.34 (ft³)
